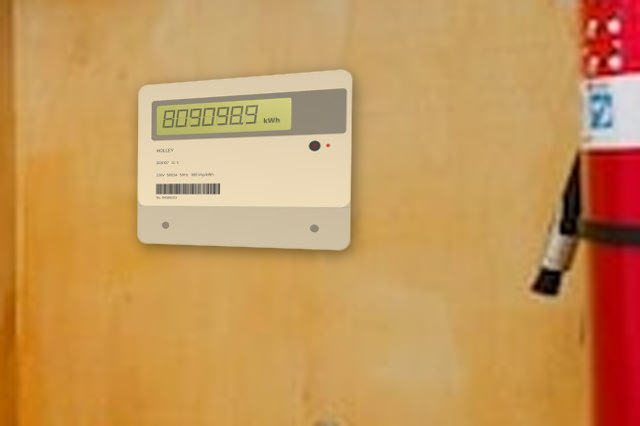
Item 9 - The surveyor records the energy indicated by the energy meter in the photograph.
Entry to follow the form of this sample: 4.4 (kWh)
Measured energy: 809098.9 (kWh)
